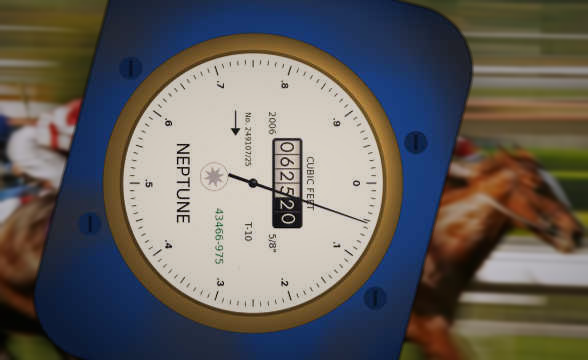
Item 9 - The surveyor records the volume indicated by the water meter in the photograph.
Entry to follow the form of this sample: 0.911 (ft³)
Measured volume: 62520.05 (ft³)
